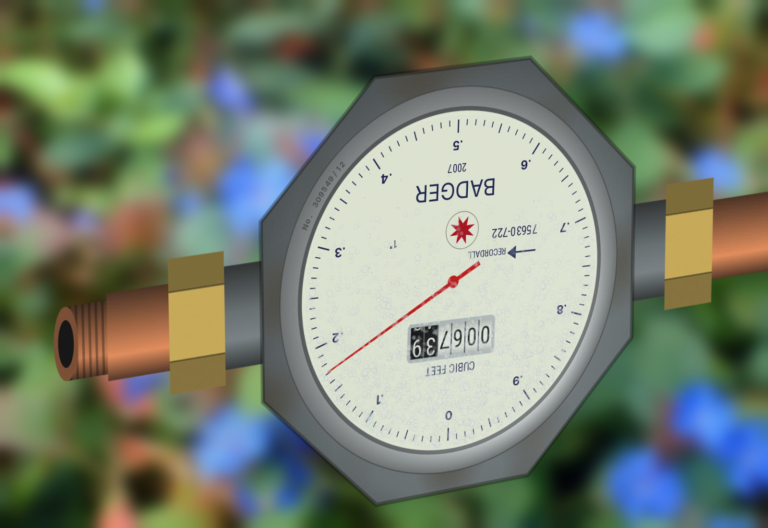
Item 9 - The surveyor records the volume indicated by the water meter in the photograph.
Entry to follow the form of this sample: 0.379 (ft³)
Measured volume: 6739.17 (ft³)
